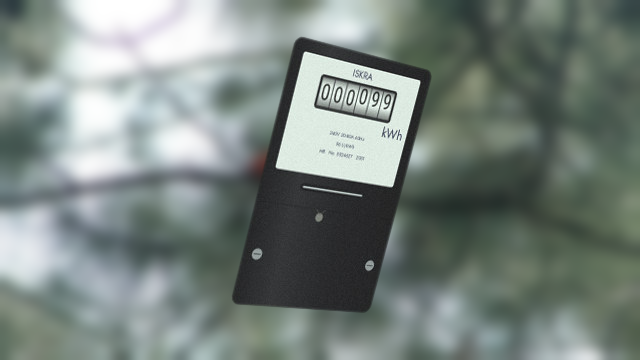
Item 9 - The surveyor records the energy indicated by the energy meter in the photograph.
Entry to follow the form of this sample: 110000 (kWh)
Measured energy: 99 (kWh)
